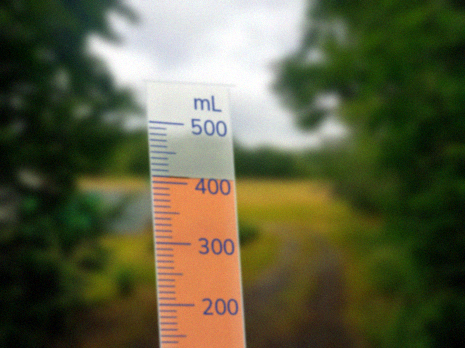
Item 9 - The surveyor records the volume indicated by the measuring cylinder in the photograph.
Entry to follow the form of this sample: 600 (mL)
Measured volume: 410 (mL)
